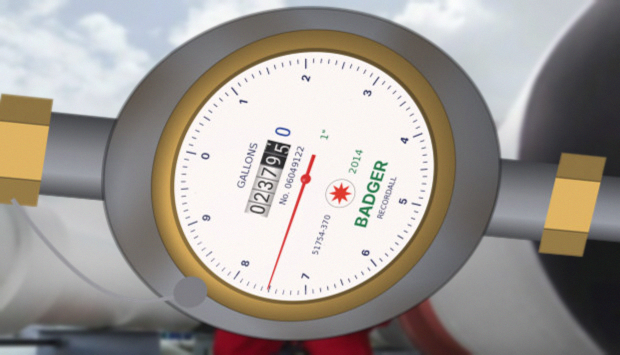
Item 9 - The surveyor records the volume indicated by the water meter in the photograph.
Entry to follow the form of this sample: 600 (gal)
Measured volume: 237947.5 (gal)
